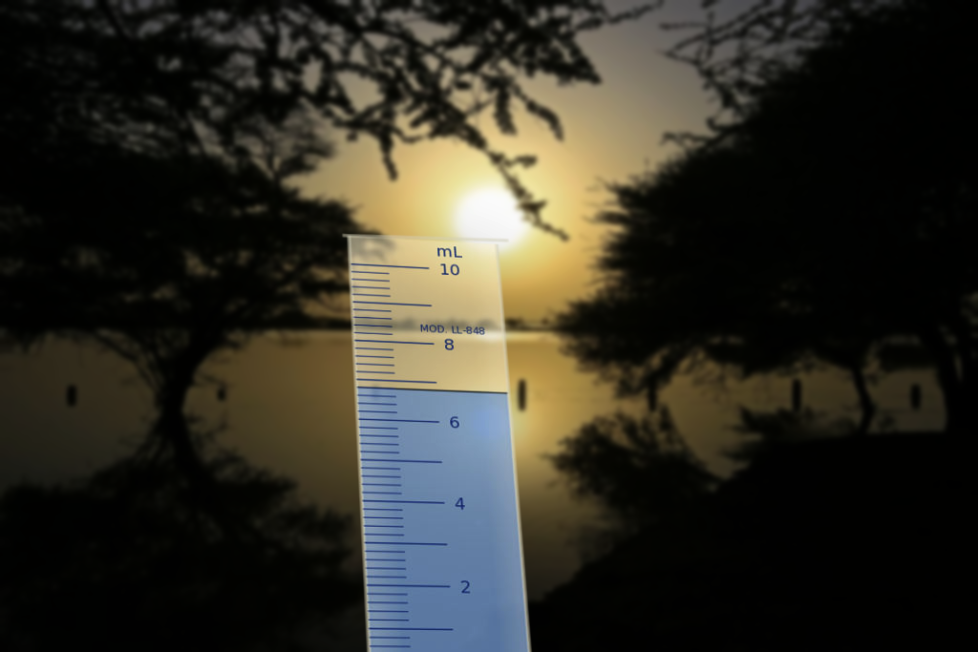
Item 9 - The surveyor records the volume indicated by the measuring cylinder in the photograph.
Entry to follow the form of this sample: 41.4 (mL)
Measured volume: 6.8 (mL)
